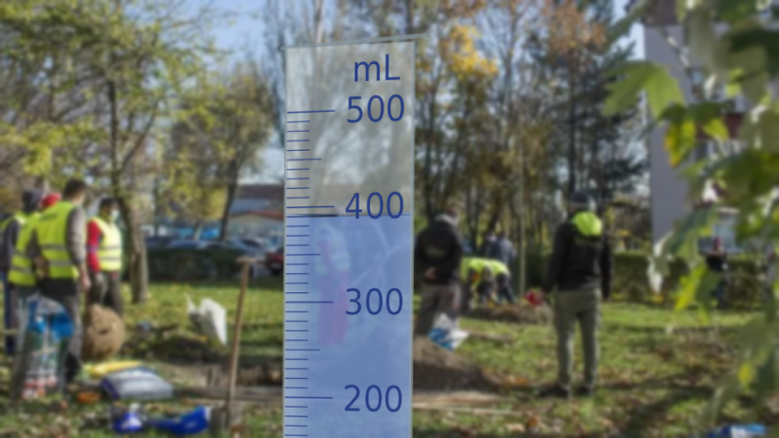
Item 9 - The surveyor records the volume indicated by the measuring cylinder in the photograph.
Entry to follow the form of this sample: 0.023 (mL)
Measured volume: 390 (mL)
